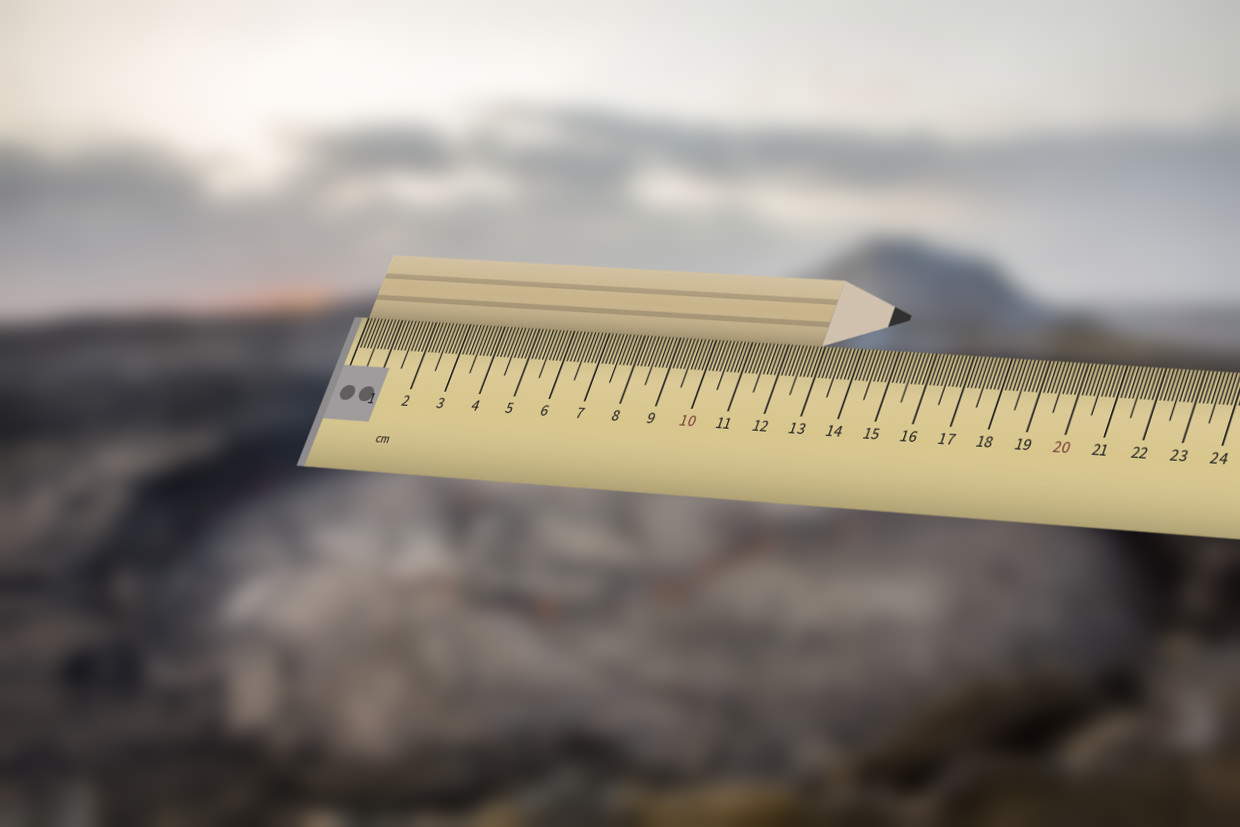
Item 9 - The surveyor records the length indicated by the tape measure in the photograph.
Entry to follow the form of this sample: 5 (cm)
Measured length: 15 (cm)
